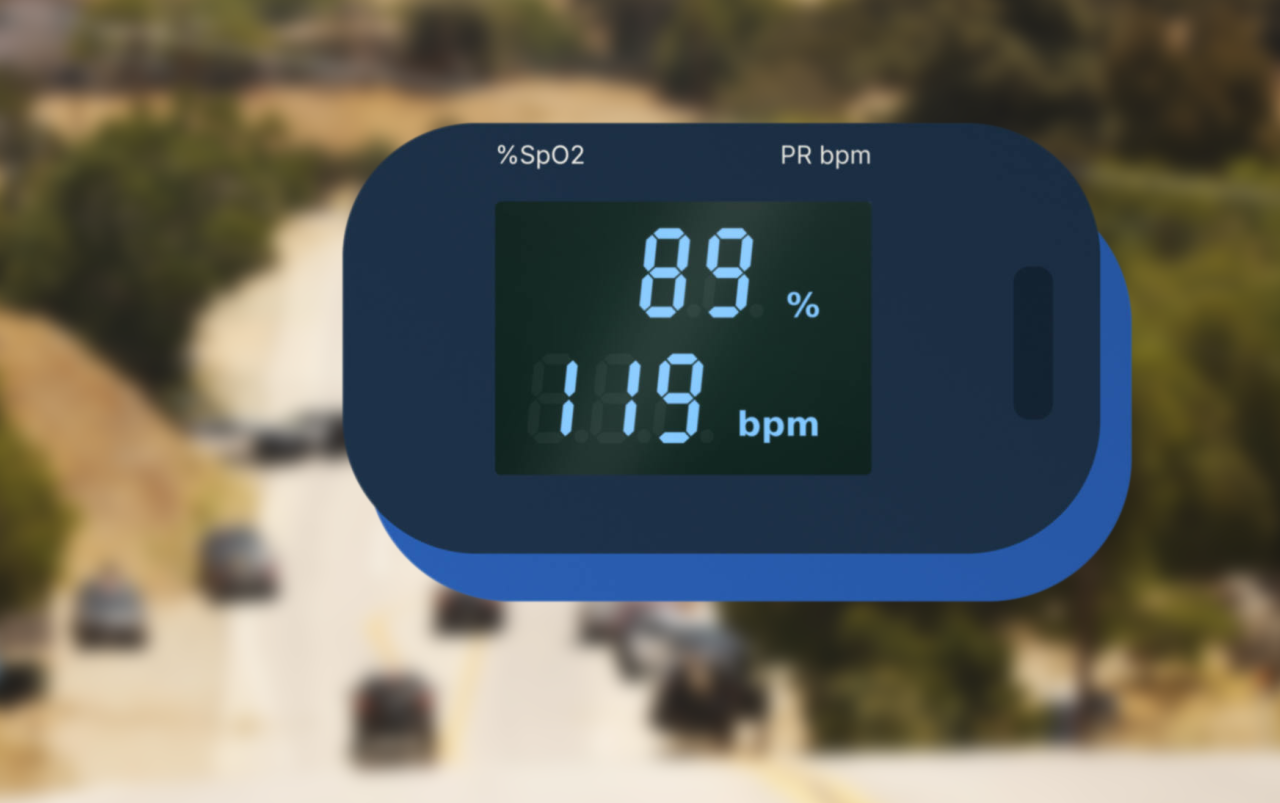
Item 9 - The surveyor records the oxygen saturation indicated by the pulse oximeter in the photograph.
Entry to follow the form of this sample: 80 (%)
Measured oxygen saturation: 89 (%)
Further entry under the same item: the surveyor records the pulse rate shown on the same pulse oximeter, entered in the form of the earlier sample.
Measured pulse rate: 119 (bpm)
